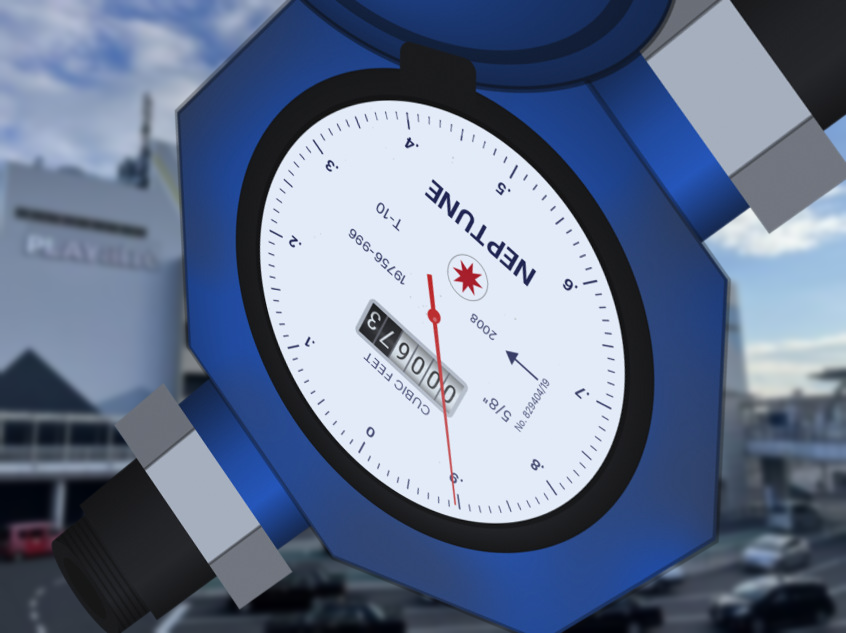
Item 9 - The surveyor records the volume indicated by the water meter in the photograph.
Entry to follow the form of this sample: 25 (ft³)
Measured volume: 672.90 (ft³)
